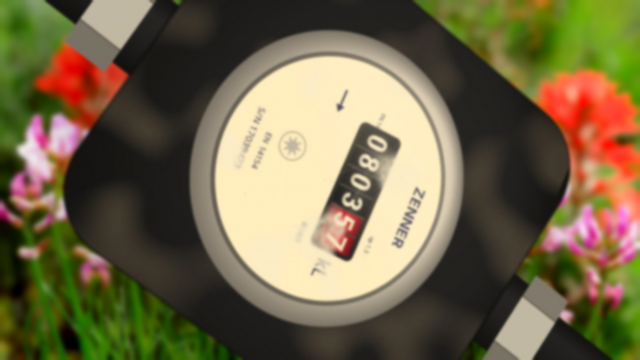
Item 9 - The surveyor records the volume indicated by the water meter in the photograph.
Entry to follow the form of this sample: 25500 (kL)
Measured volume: 803.57 (kL)
